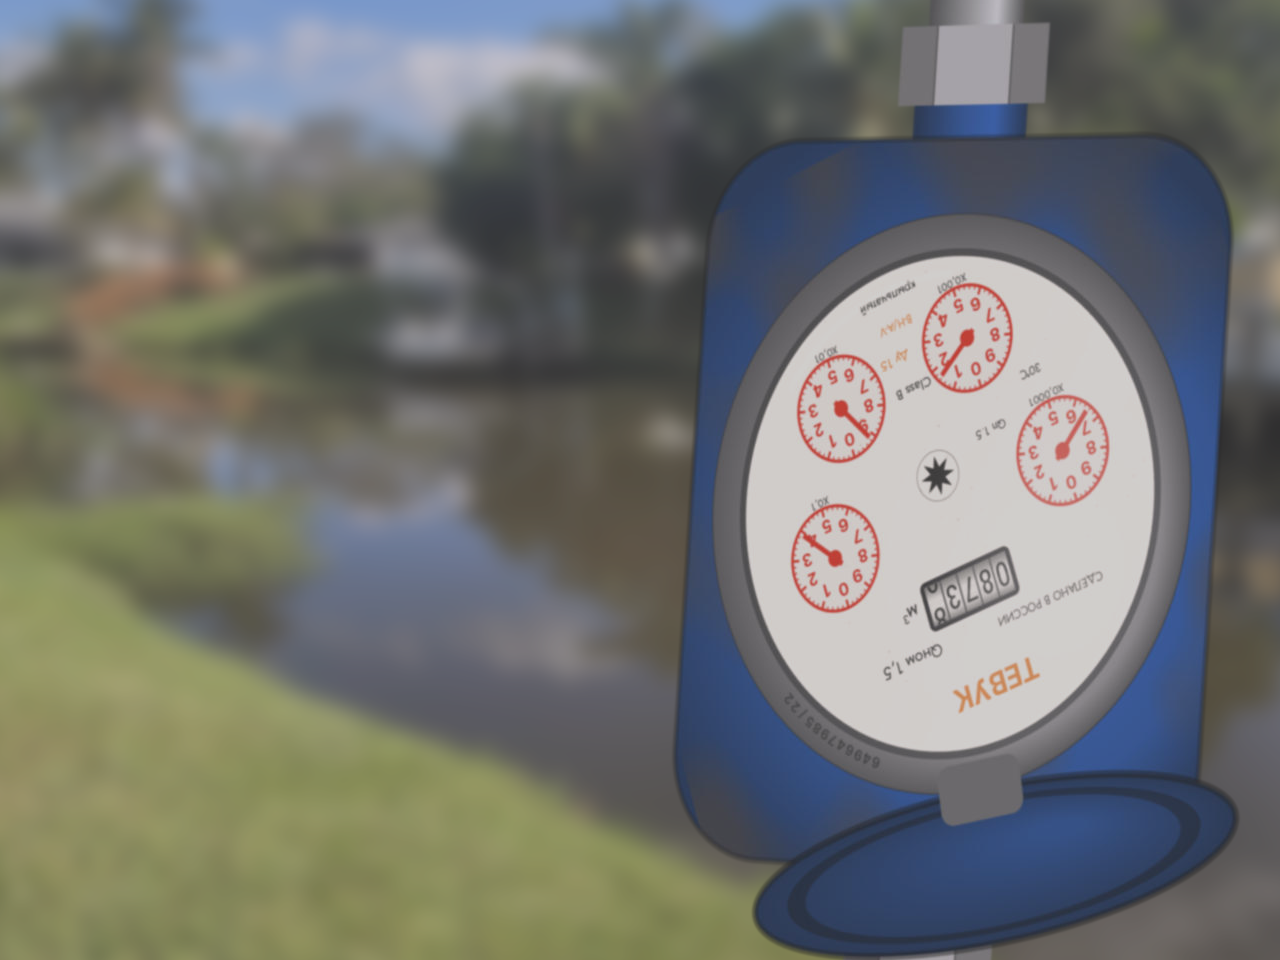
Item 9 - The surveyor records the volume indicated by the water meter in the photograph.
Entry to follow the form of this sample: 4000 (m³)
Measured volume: 8738.3916 (m³)
